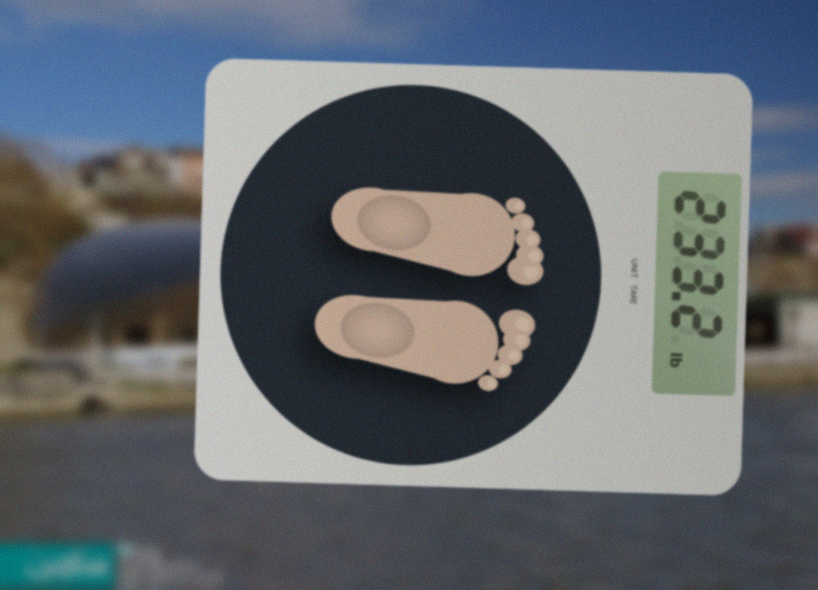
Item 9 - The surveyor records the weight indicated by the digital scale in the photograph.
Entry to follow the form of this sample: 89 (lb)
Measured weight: 233.2 (lb)
